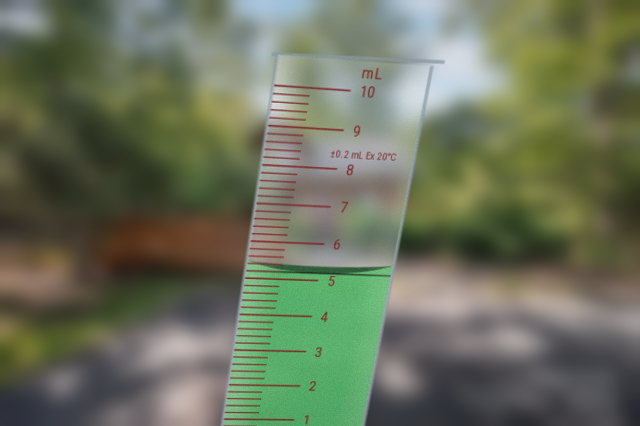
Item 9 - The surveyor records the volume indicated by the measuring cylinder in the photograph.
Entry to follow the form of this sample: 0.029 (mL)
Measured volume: 5.2 (mL)
